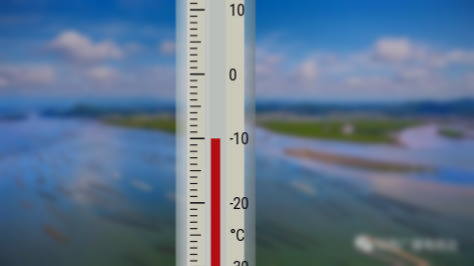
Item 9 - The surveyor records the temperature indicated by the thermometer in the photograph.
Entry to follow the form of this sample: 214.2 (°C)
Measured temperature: -10 (°C)
